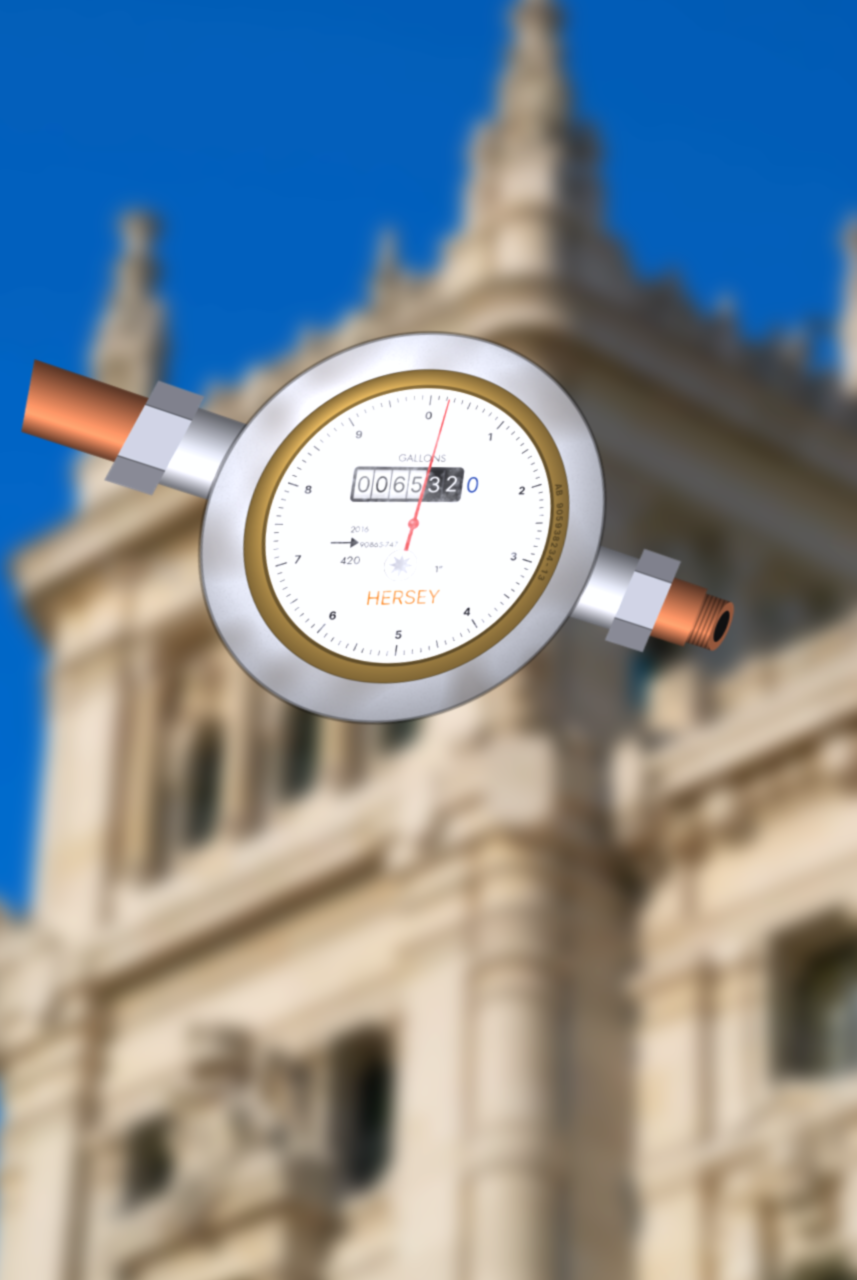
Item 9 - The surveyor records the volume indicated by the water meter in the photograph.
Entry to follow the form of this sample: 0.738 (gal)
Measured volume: 65320.2 (gal)
